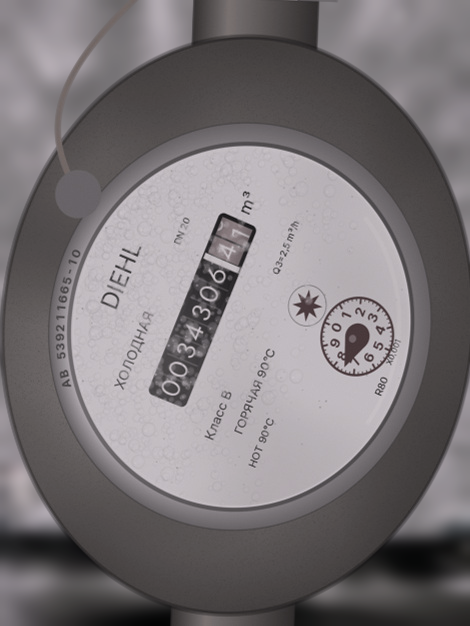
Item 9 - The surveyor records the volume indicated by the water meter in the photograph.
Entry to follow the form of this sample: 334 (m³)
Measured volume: 34306.407 (m³)
